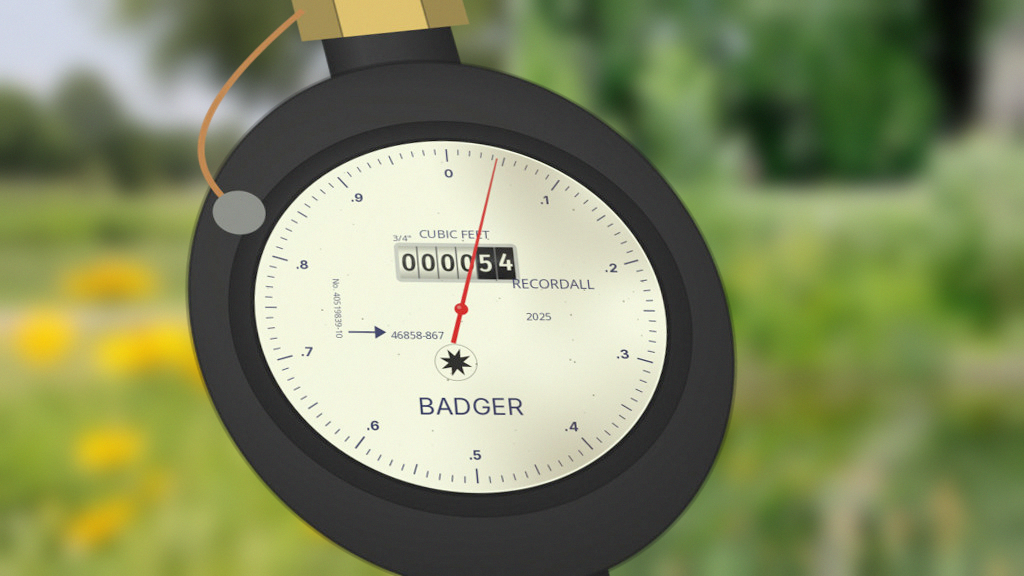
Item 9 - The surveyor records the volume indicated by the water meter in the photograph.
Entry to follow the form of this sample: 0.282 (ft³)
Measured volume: 54.04 (ft³)
